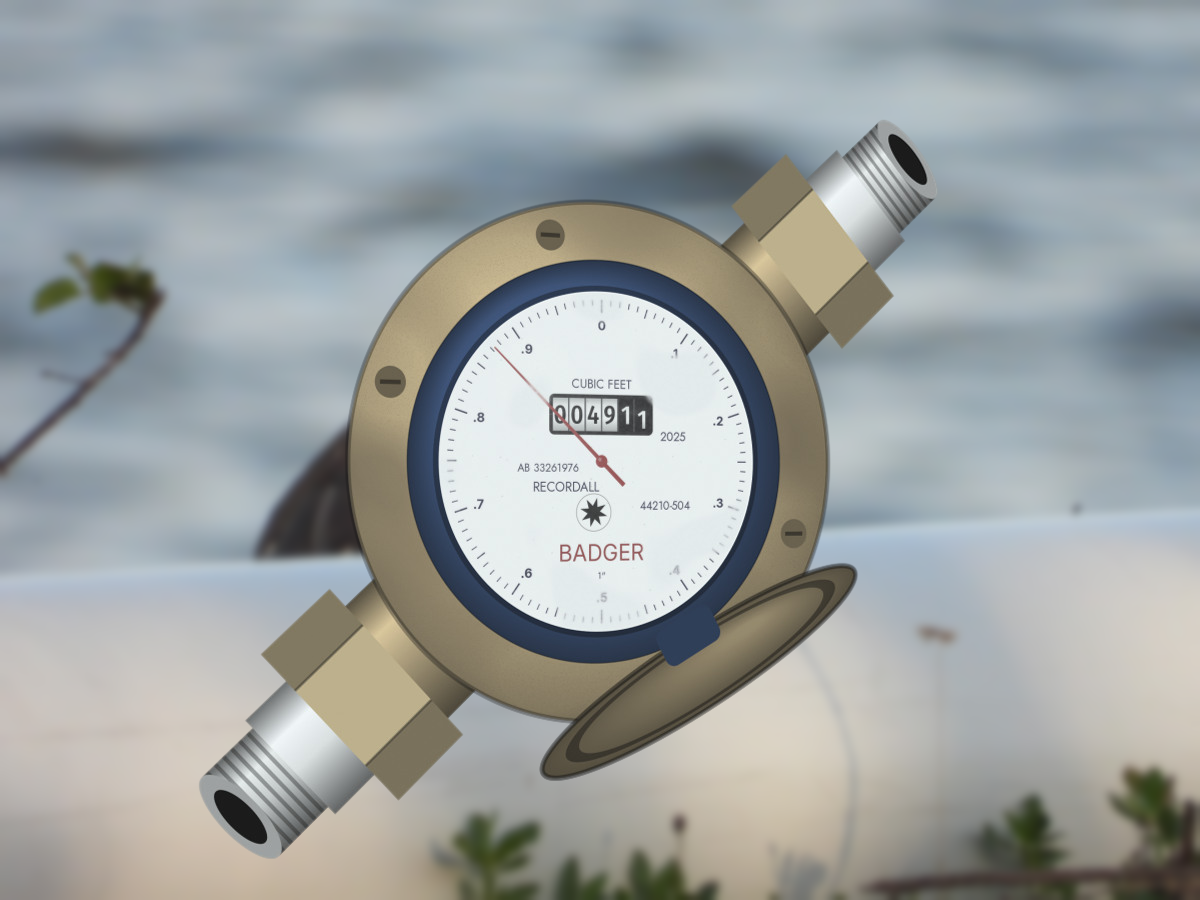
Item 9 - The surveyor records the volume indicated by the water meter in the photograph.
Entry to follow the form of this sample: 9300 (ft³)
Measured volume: 4910.87 (ft³)
